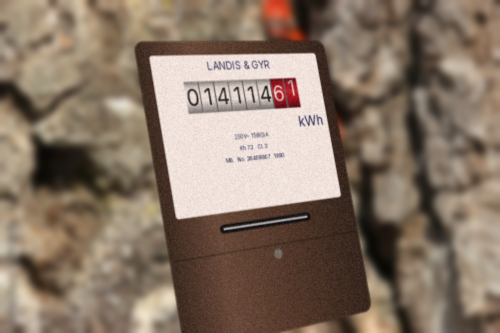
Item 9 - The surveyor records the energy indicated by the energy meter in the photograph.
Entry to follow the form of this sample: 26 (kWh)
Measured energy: 14114.61 (kWh)
